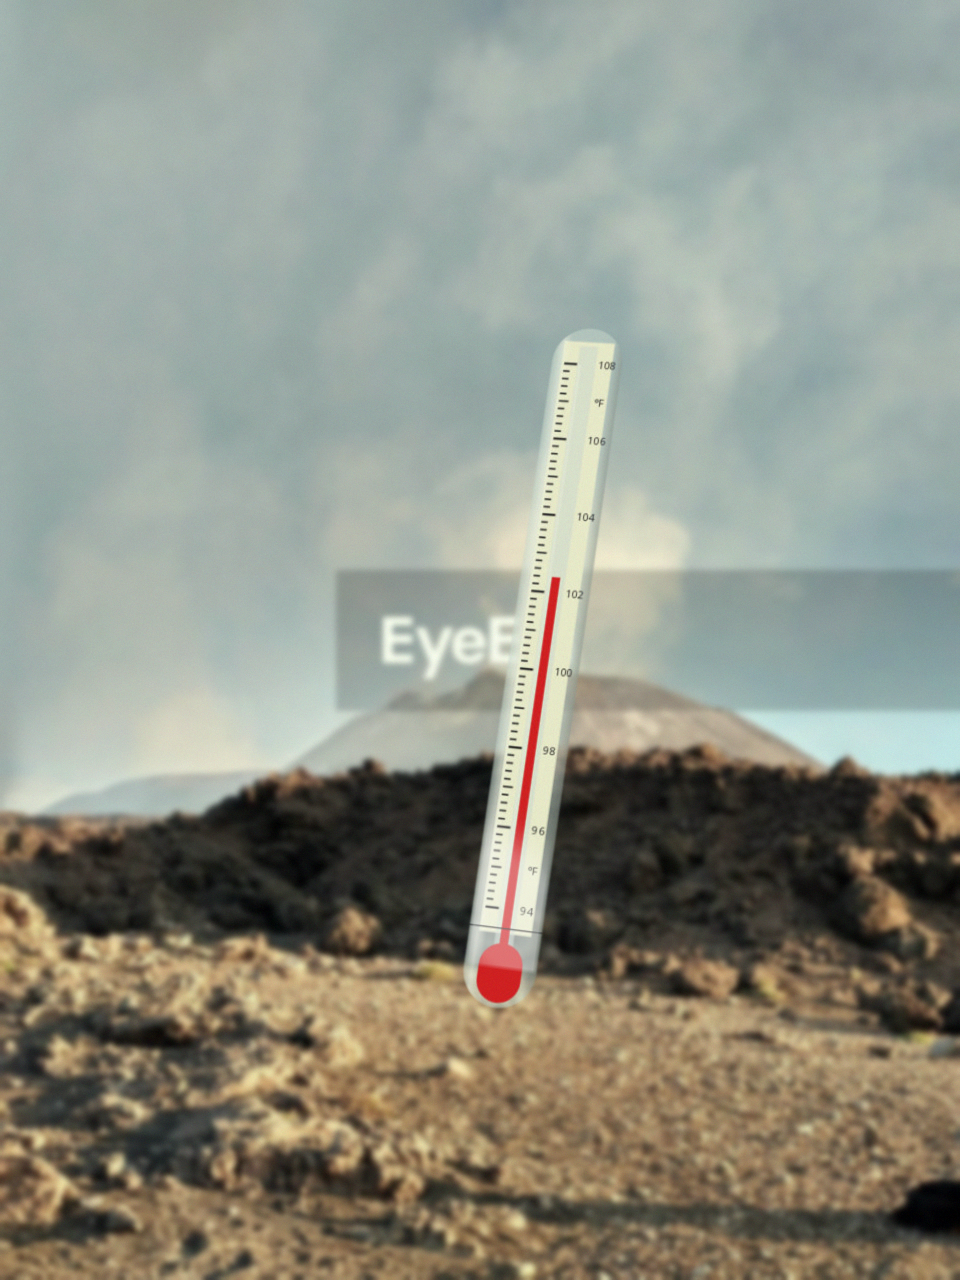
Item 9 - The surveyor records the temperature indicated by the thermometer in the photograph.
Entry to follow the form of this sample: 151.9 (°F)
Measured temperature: 102.4 (°F)
